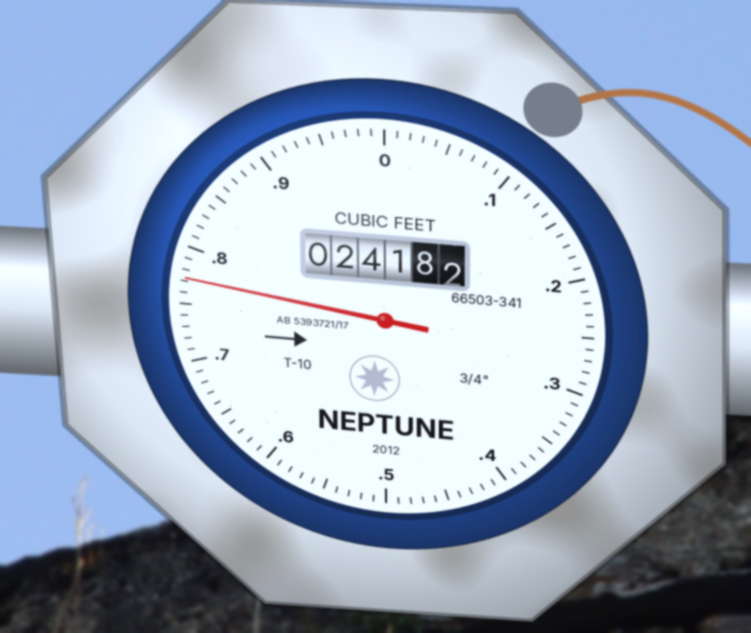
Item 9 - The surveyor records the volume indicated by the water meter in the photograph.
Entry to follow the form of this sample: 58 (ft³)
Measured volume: 24181.77 (ft³)
